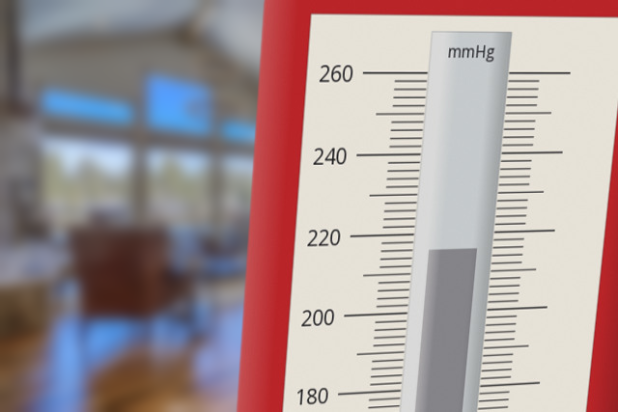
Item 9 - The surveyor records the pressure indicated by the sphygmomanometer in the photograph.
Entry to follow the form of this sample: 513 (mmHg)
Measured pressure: 216 (mmHg)
